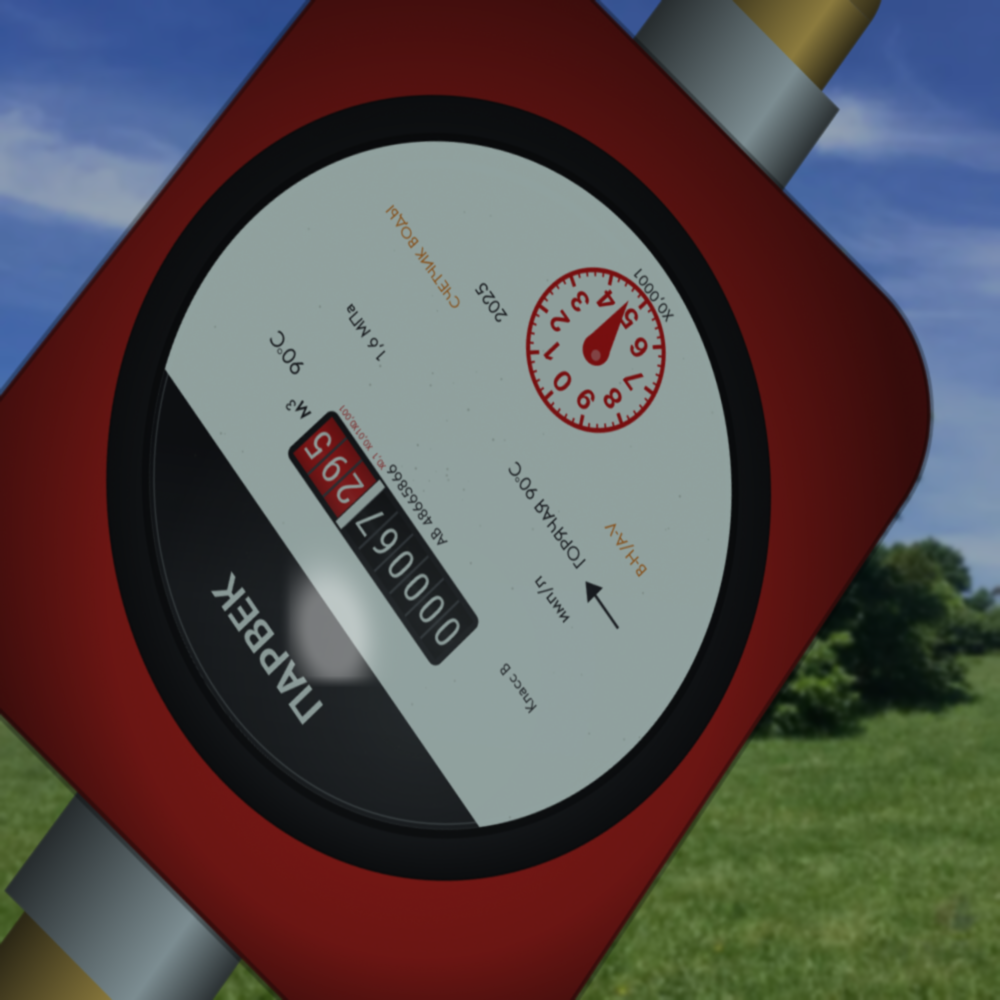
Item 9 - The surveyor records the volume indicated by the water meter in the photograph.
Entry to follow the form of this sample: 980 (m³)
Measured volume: 67.2954 (m³)
